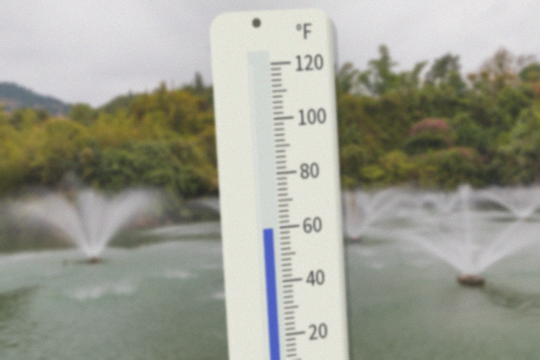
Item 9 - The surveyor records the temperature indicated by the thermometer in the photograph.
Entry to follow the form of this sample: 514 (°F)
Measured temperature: 60 (°F)
